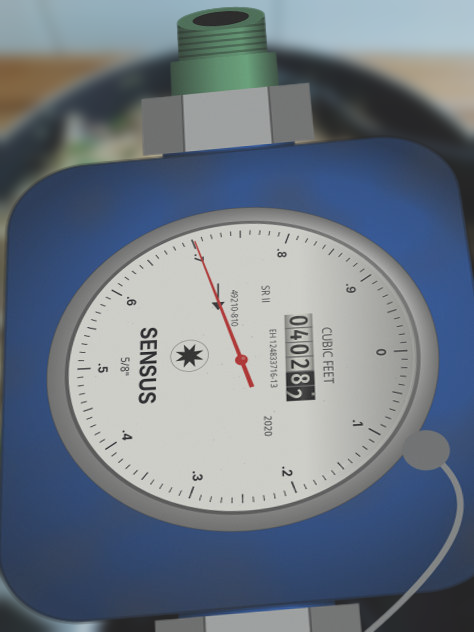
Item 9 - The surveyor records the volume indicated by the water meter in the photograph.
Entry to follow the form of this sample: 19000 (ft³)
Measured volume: 40281.70 (ft³)
